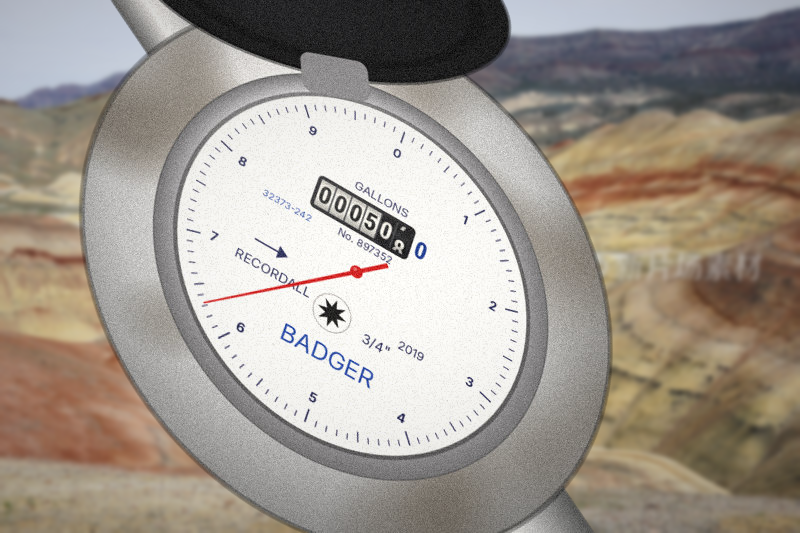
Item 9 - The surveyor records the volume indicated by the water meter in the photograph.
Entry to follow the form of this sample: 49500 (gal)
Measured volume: 5076.3 (gal)
